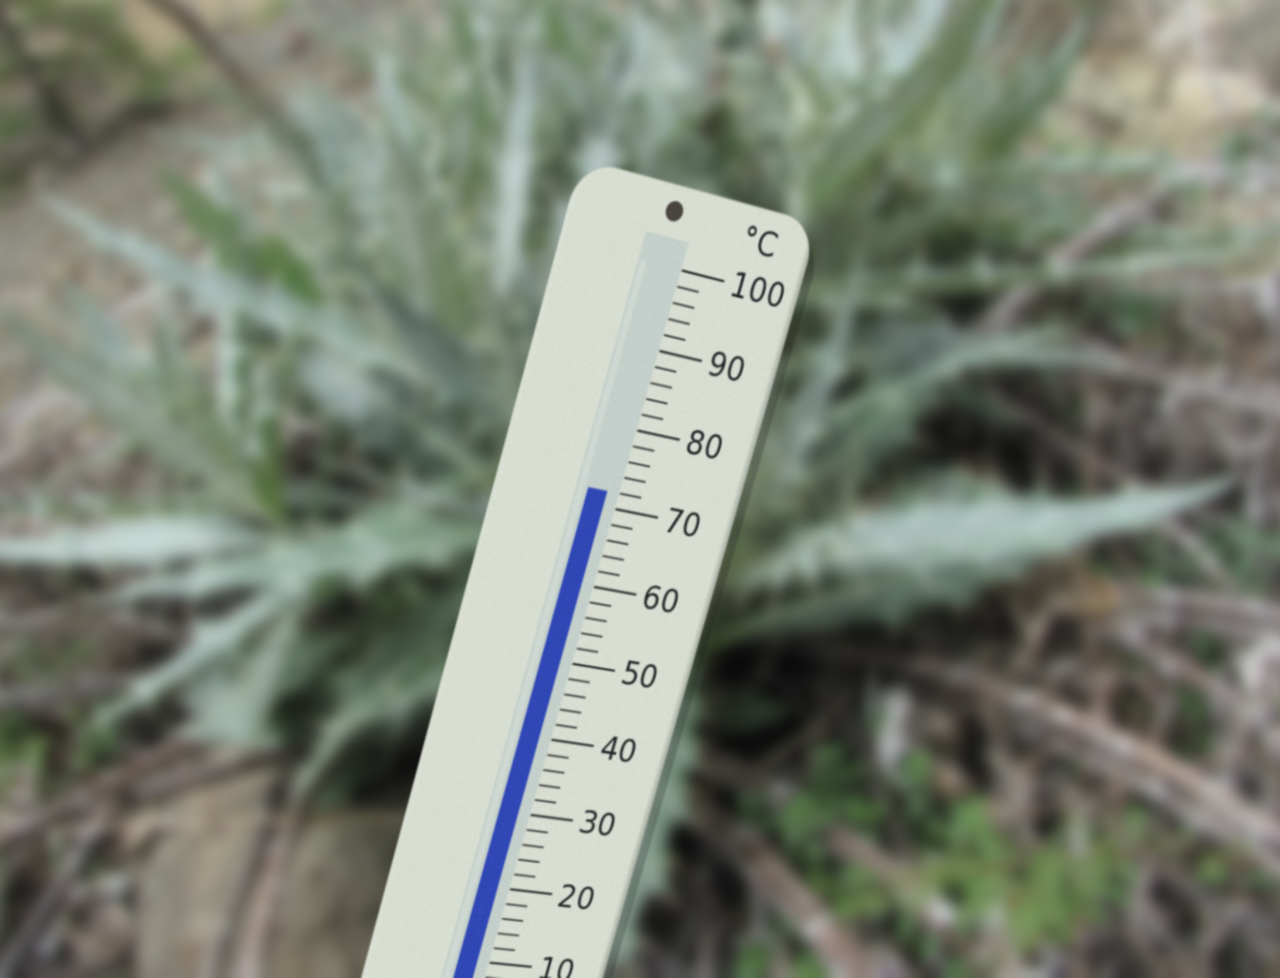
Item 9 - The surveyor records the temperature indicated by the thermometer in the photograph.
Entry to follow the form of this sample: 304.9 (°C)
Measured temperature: 72 (°C)
